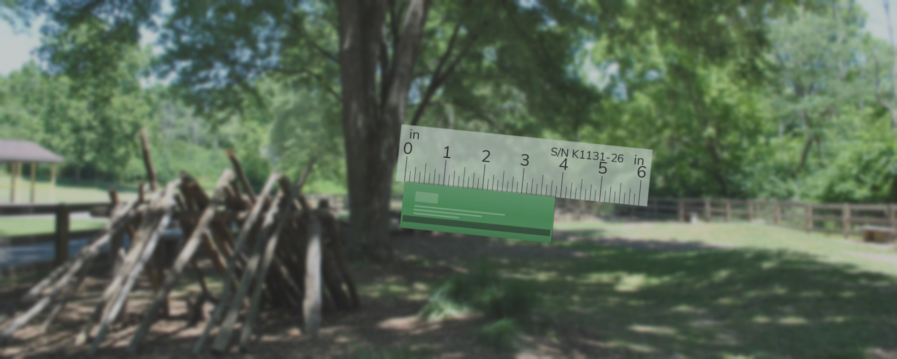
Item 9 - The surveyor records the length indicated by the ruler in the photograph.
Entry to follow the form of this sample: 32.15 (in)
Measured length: 3.875 (in)
